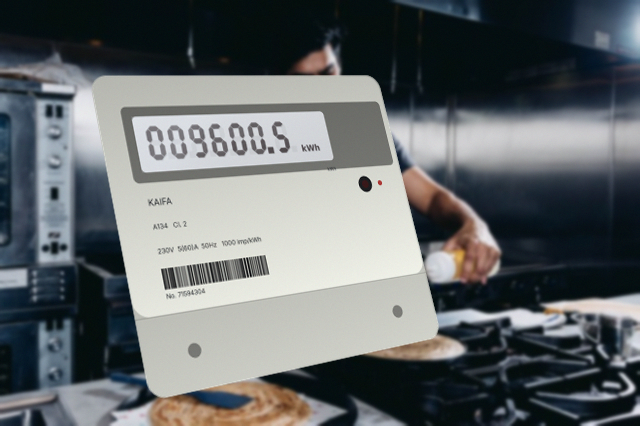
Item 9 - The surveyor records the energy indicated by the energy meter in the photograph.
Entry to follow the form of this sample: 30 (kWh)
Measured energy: 9600.5 (kWh)
